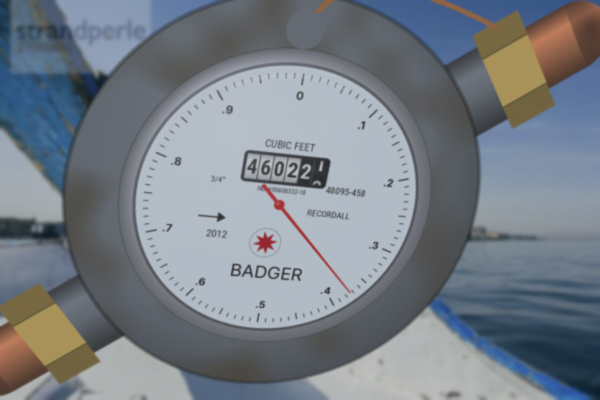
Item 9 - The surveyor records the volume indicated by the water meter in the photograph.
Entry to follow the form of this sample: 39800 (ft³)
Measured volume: 460221.37 (ft³)
